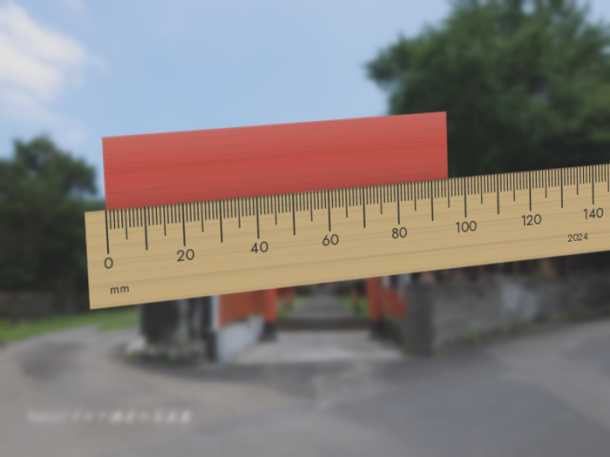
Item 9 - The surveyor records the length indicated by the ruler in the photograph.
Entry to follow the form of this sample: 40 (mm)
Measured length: 95 (mm)
